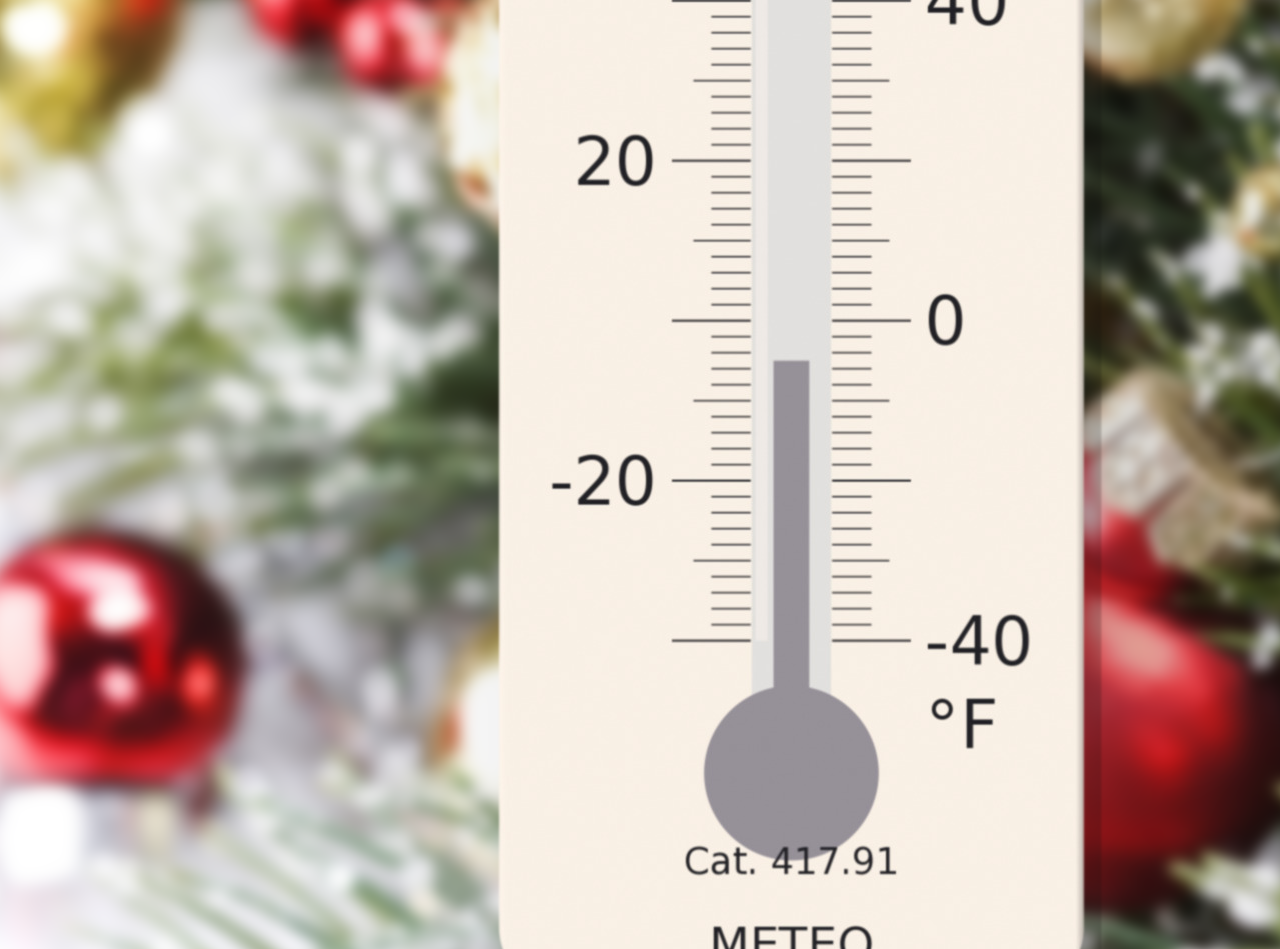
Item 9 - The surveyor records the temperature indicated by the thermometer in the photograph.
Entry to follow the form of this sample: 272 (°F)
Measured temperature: -5 (°F)
